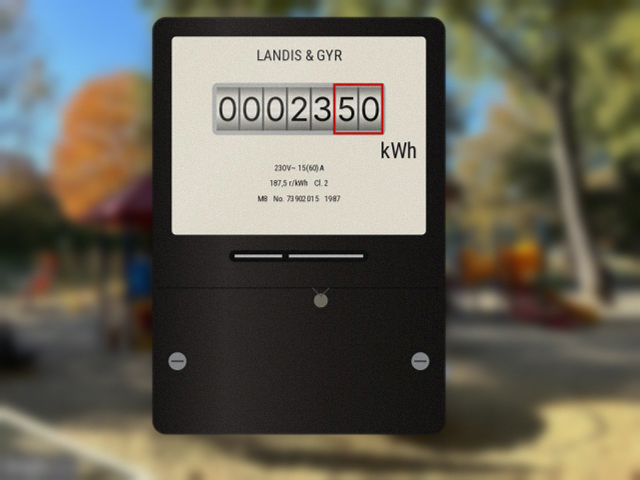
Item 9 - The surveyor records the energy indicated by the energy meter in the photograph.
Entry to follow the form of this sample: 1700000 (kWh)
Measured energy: 23.50 (kWh)
